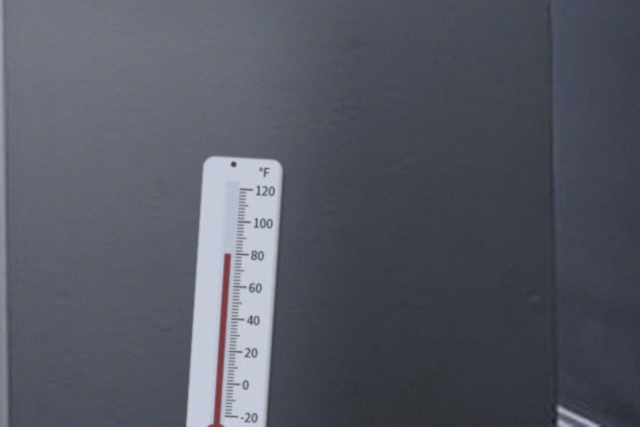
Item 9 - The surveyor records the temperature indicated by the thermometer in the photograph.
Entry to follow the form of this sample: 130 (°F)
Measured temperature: 80 (°F)
